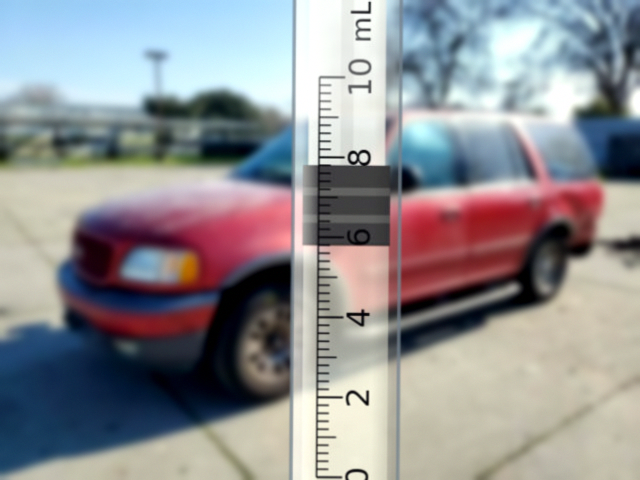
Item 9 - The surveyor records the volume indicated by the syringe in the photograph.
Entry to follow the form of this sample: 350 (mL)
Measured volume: 5.8 (mL)
